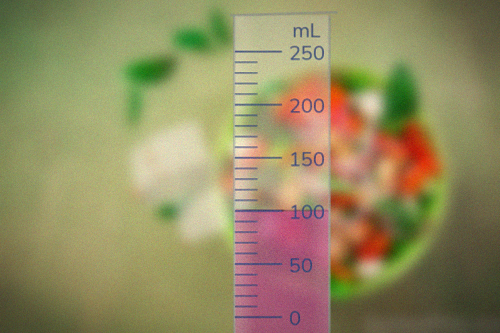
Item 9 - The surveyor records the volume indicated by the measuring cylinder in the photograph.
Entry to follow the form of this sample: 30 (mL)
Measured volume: 100 (mL)
